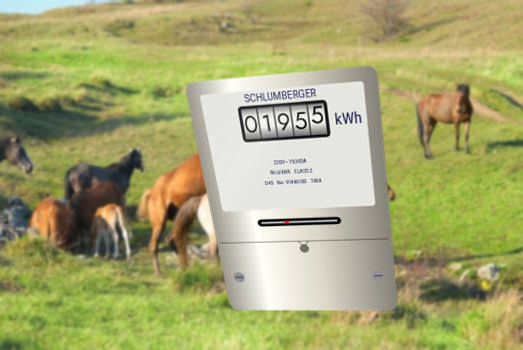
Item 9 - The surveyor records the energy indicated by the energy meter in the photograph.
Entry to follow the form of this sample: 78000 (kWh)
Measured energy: 1955 (kWh)
